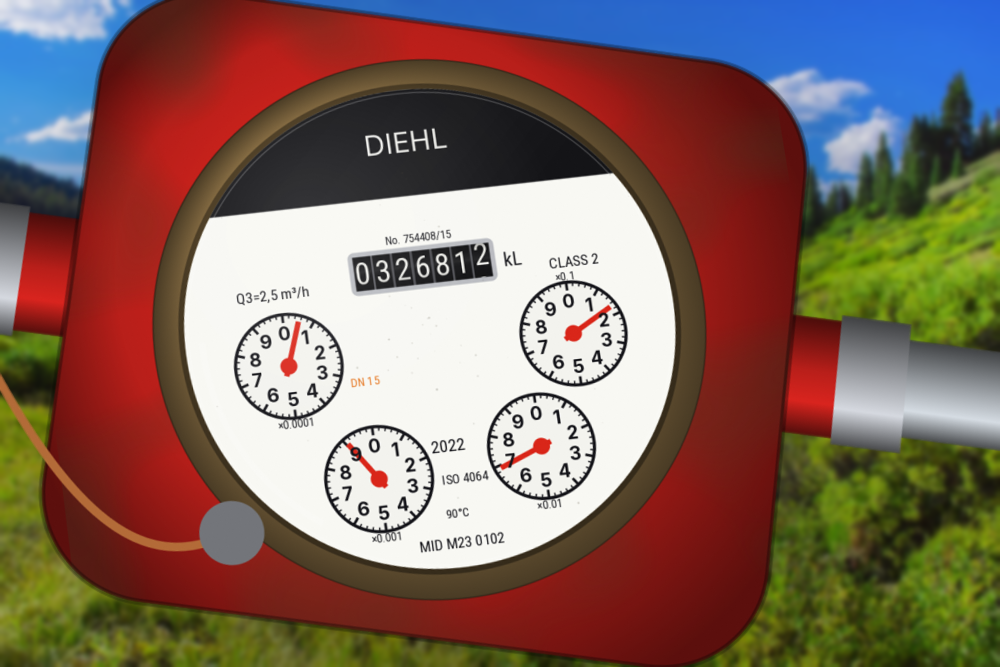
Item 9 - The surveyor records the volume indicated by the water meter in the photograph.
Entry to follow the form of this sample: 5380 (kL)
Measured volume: 326812.1690 (kL)
